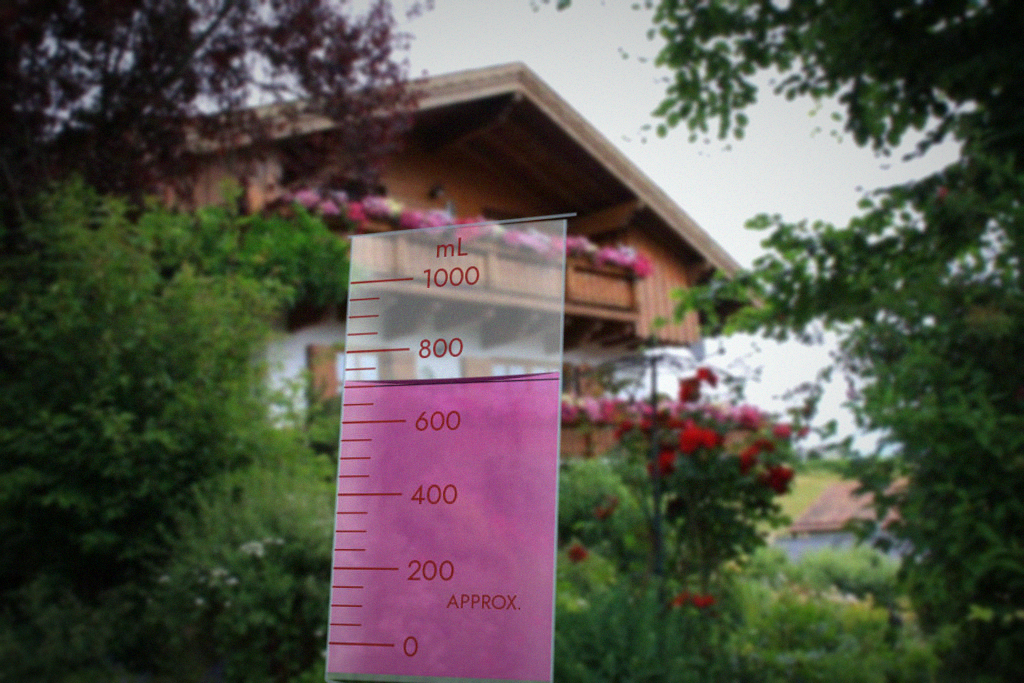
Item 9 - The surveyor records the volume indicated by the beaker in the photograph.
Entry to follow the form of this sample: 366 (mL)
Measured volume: 700 (mL)
